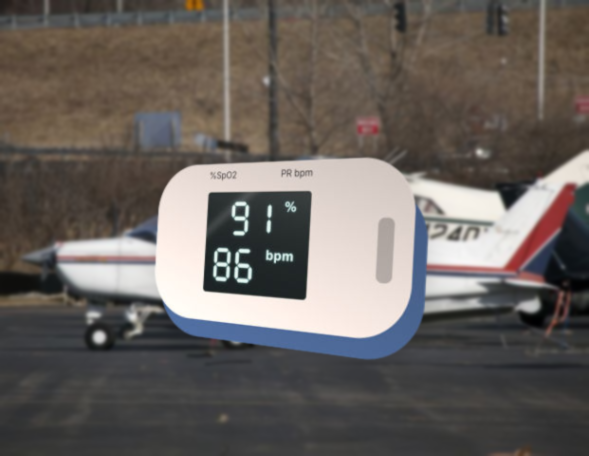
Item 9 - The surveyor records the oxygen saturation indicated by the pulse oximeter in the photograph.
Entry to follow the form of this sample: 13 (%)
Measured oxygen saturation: 91 (%)
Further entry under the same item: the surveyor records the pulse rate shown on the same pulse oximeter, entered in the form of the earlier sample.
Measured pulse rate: 86 (bpm)
